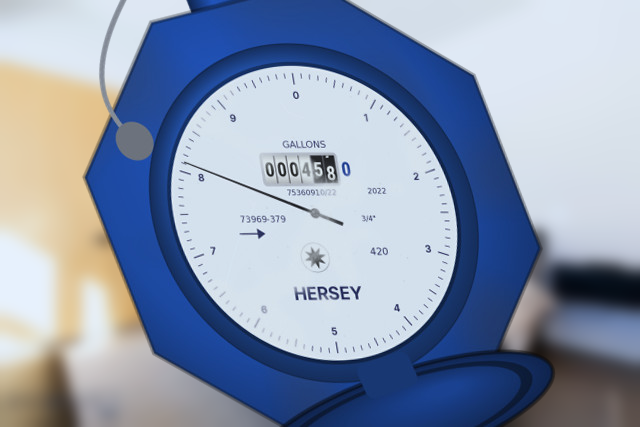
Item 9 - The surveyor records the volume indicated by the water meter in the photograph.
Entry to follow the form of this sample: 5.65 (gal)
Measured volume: 4578.1 (gal)
